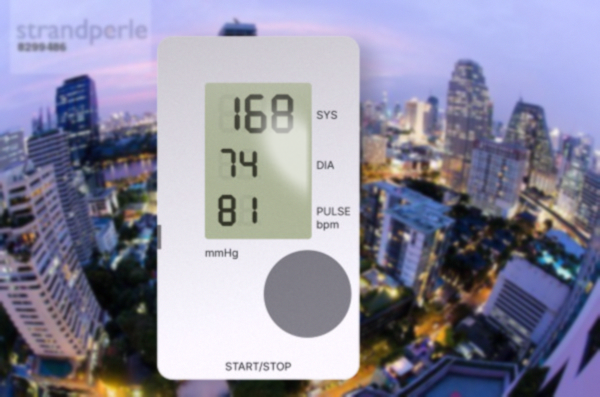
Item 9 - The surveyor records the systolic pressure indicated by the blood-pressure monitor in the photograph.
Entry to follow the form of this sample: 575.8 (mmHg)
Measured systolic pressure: 168 (mmHg)
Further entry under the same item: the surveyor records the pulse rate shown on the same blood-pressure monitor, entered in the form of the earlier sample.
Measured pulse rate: 81 (bpm)
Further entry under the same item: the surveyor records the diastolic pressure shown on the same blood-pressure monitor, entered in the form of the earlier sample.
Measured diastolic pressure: 74 (mmHg)
